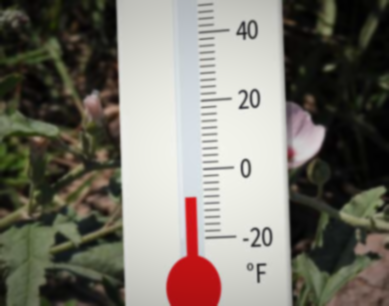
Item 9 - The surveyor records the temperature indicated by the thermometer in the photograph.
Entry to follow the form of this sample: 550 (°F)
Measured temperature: -8 (°F)
